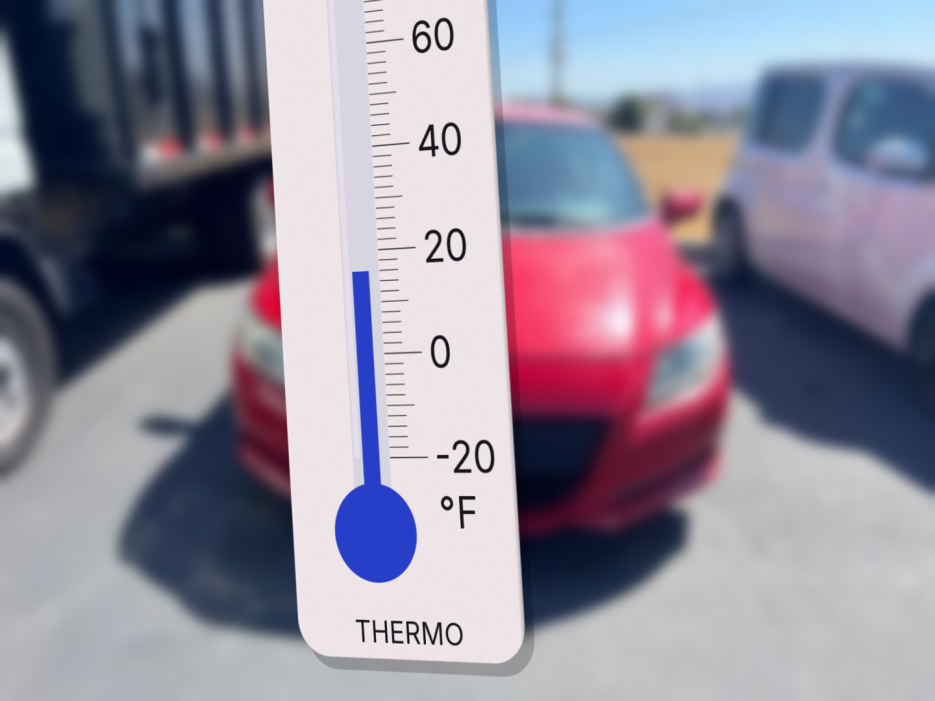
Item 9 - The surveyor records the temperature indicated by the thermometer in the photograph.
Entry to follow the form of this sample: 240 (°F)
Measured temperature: 16 (°F)
